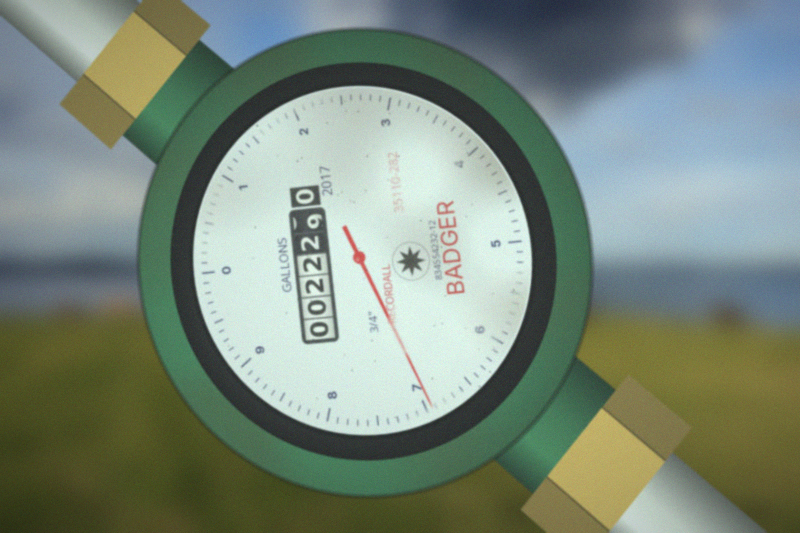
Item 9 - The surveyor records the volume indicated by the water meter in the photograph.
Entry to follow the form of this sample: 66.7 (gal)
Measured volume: 22286.9 (gal)
